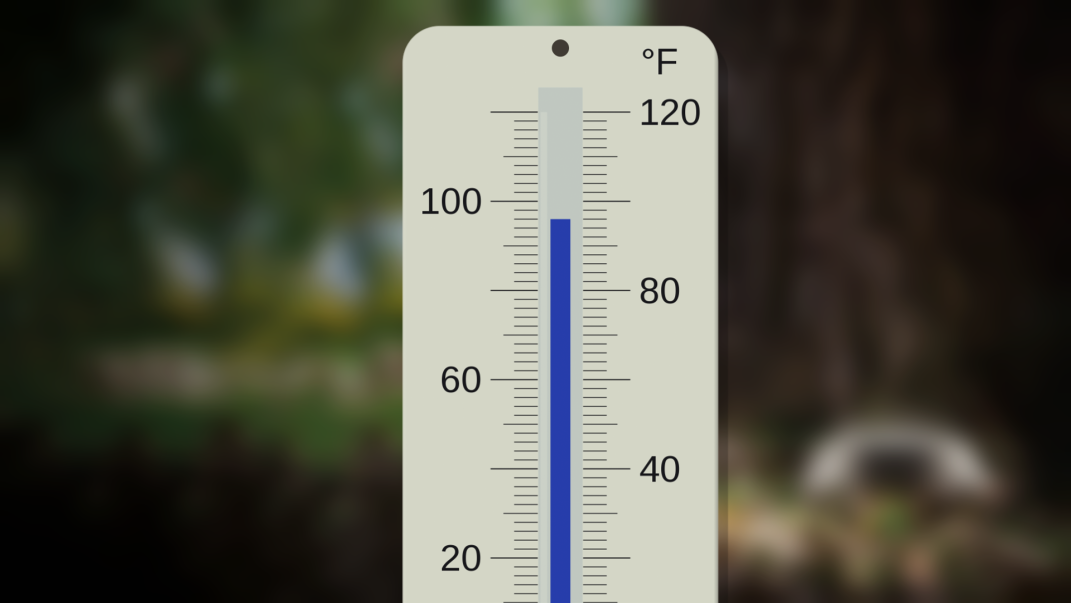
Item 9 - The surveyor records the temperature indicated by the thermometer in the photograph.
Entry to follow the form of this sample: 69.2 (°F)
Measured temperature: 96 (°F)
